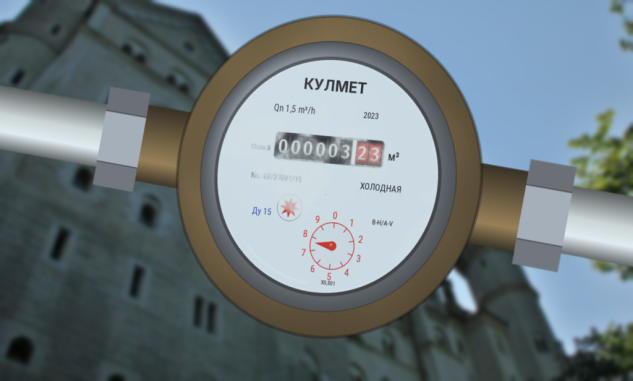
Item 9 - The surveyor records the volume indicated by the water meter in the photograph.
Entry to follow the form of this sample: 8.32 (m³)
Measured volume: 3.237 (m³)
